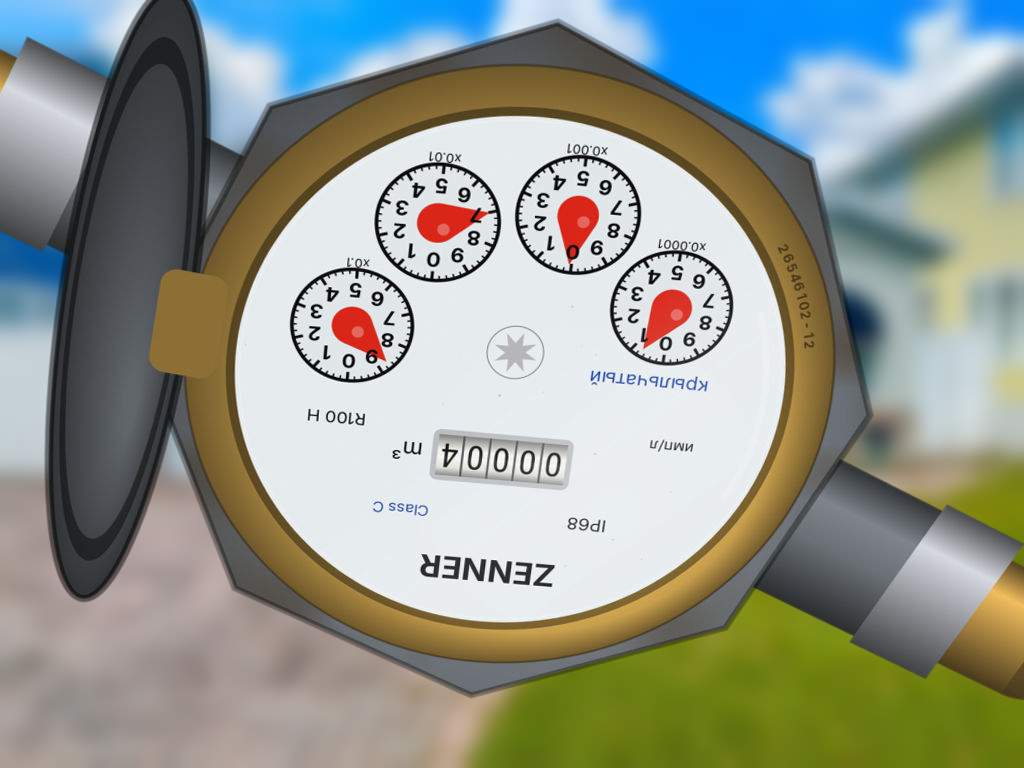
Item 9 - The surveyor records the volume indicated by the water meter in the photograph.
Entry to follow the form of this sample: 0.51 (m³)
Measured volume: 4.8700 (m³)
